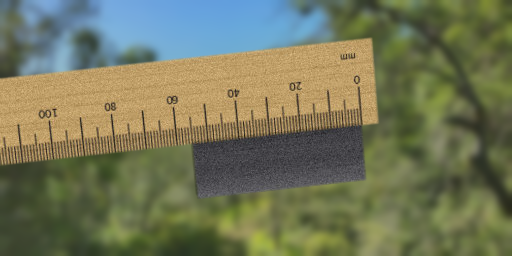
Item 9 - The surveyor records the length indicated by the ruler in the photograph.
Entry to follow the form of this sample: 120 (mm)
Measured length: 55 (mm)
